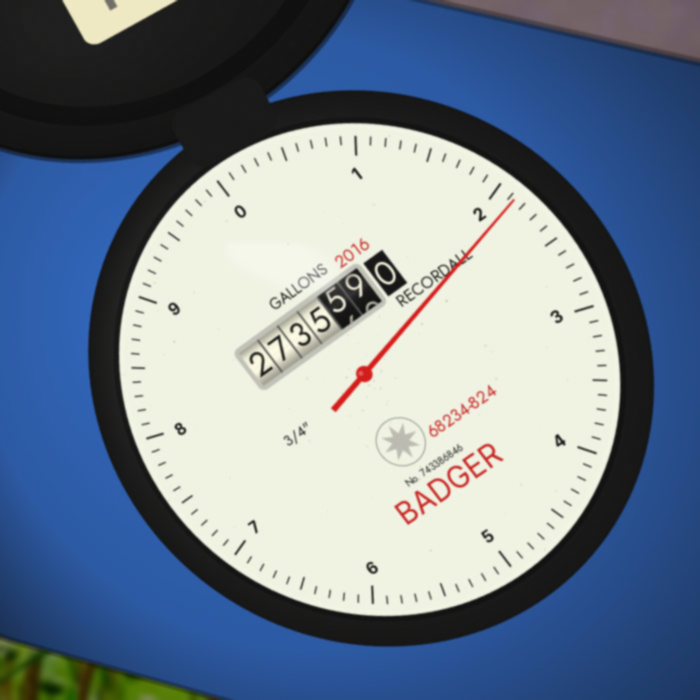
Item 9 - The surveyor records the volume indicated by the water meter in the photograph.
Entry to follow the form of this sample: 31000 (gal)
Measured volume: 2735592.1 (gal)
